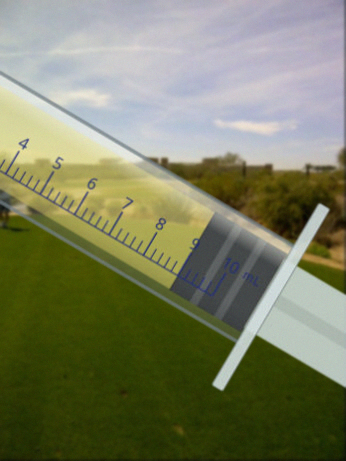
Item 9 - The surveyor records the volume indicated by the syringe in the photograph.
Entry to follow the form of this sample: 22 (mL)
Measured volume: 9 (mL)
